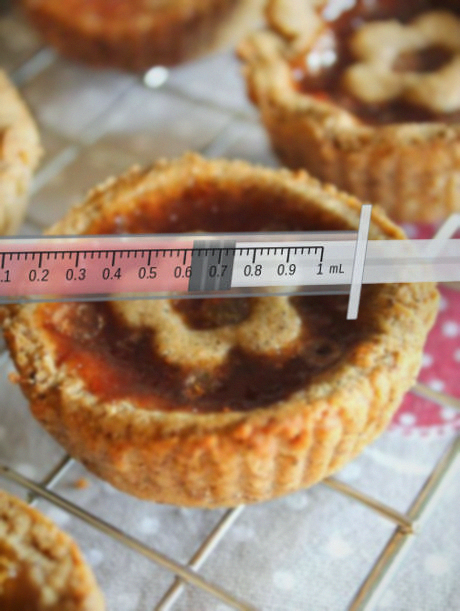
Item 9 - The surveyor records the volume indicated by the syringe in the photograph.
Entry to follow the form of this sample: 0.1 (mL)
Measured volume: 0.62 (mL)
